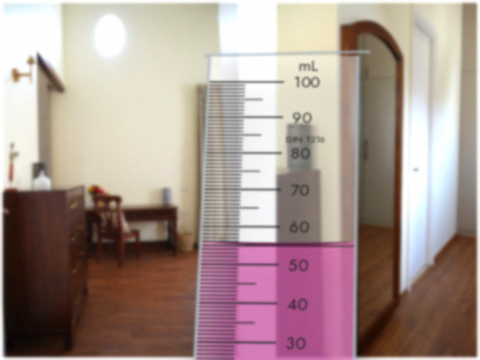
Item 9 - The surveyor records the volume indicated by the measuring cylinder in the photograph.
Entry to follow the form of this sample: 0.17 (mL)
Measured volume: 55 (mL)
